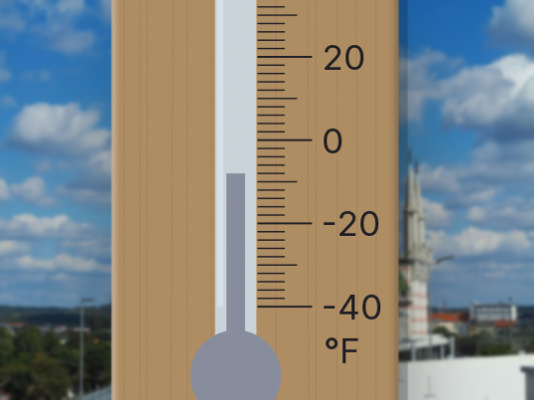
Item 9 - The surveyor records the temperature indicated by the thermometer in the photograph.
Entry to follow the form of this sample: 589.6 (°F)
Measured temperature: -8 (°F)
